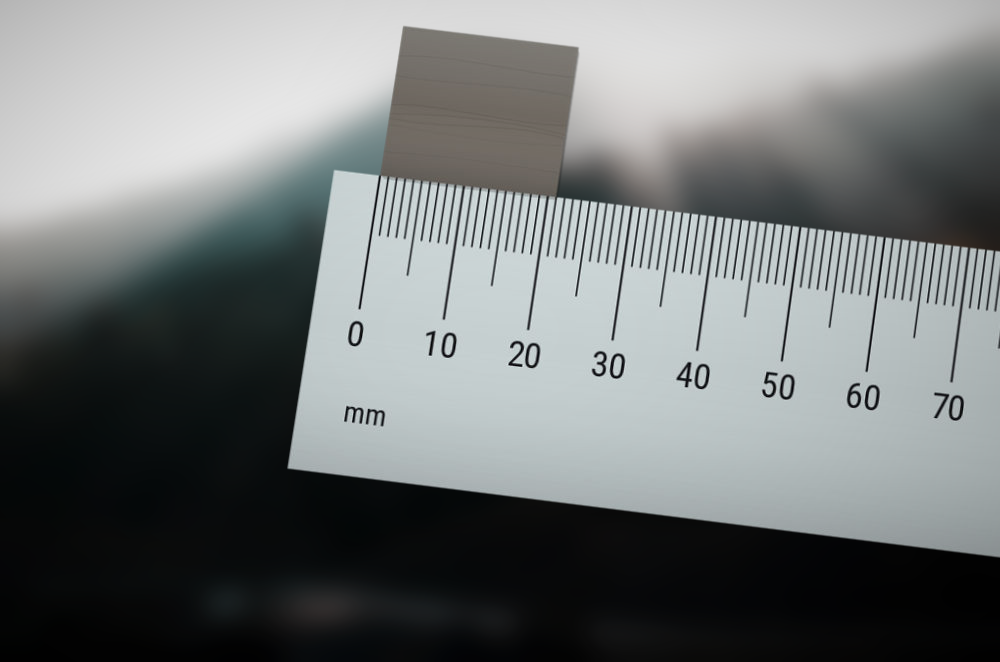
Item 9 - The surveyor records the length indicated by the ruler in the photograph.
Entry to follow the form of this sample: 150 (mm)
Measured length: 21 (mm)
